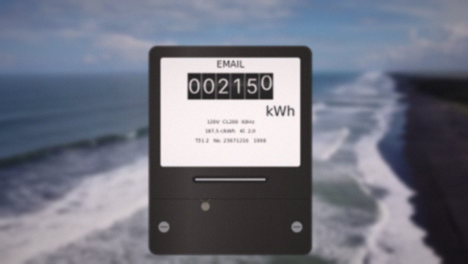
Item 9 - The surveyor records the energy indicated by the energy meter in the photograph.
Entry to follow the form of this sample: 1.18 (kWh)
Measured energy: 2150 (kWh)
